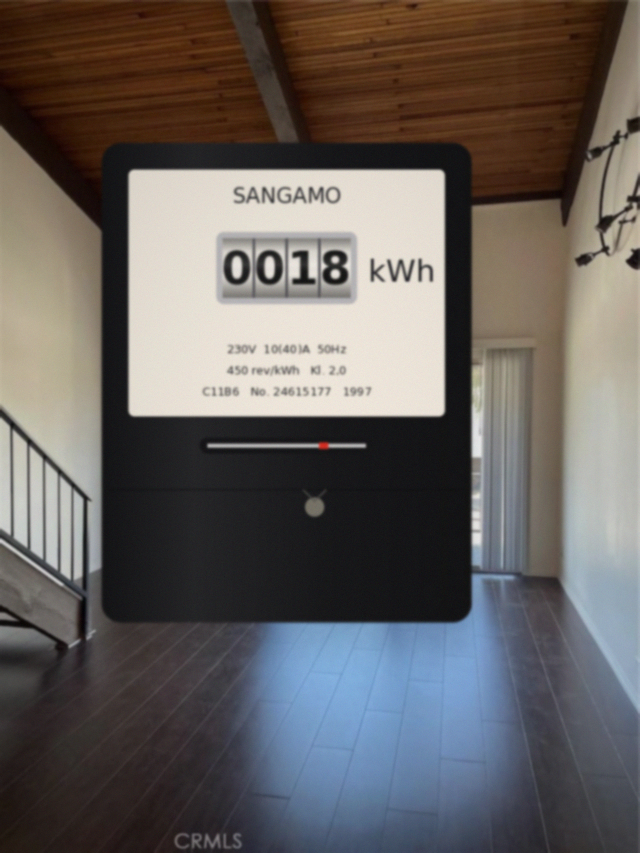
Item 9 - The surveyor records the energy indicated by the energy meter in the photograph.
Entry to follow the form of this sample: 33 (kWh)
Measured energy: 18 (kWh)
